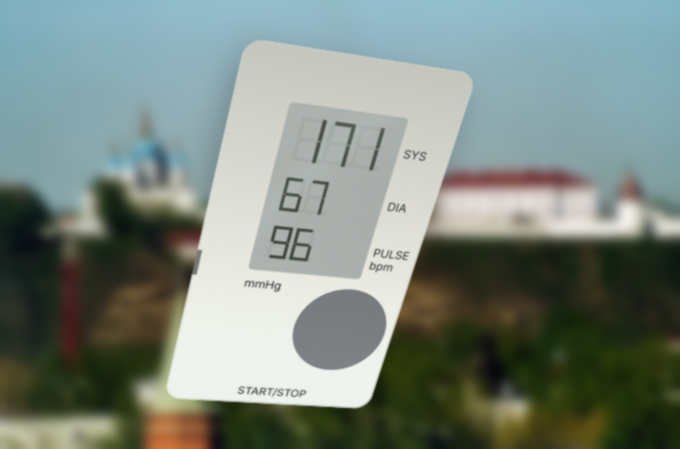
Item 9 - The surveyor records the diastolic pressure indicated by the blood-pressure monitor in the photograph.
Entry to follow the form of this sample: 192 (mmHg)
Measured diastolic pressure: 67 (mmHg)
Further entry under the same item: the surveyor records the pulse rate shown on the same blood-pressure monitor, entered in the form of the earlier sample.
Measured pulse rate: 96 (bpm)
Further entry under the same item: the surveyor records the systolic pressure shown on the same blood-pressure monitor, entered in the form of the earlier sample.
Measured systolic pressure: 171 (mmHg)
